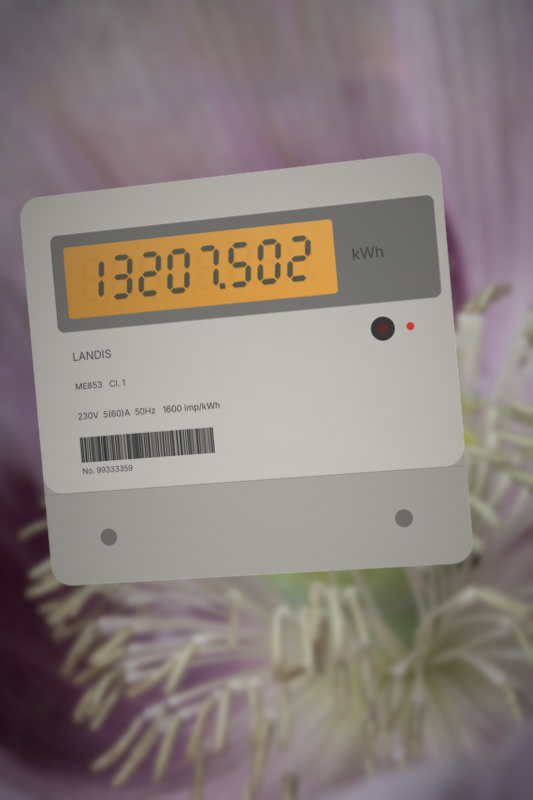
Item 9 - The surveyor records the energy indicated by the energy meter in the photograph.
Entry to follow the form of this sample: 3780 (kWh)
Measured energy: 13207.502 (kWh)
